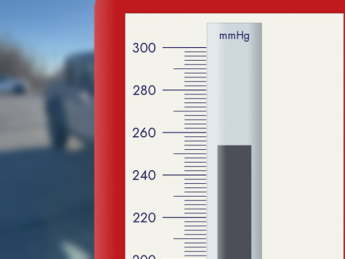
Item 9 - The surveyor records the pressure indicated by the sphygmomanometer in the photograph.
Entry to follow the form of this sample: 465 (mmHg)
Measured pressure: 254 (mmHg)
